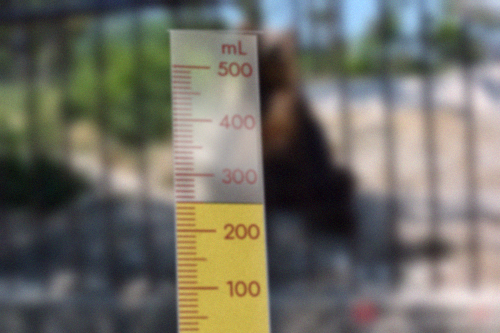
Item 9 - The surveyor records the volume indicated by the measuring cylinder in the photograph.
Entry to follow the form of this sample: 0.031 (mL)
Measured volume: 250 (mL)
